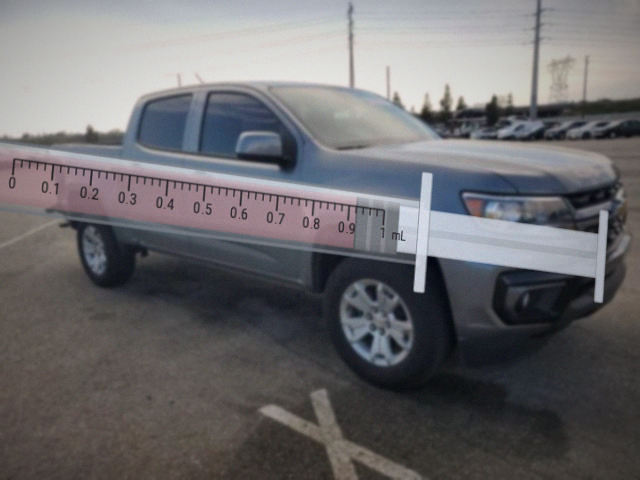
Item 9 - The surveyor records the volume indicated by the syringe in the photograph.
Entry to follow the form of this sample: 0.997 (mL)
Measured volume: 0.92 (mL)
